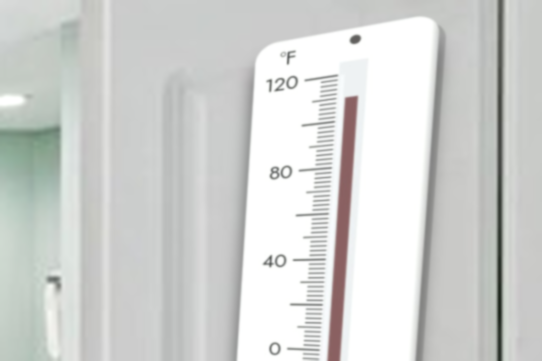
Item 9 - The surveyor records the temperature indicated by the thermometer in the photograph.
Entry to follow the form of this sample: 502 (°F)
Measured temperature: 110 (°F)
